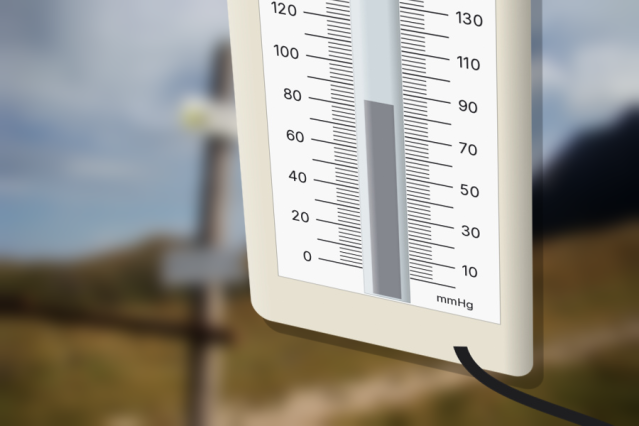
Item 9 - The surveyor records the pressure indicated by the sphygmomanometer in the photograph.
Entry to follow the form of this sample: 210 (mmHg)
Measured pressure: 84 (mmHg)
